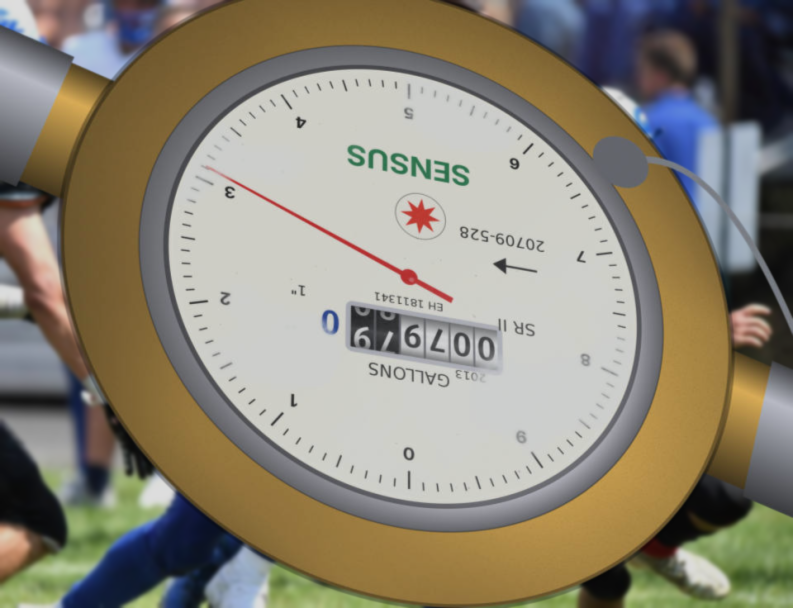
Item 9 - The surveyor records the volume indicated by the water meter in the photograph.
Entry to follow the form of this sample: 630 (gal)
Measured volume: 79793.1 (gal)
